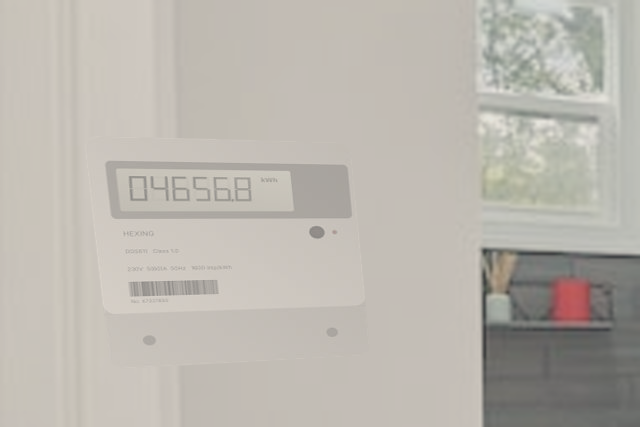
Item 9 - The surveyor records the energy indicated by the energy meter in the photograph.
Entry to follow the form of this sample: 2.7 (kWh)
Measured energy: 4656.8 (kWh)
